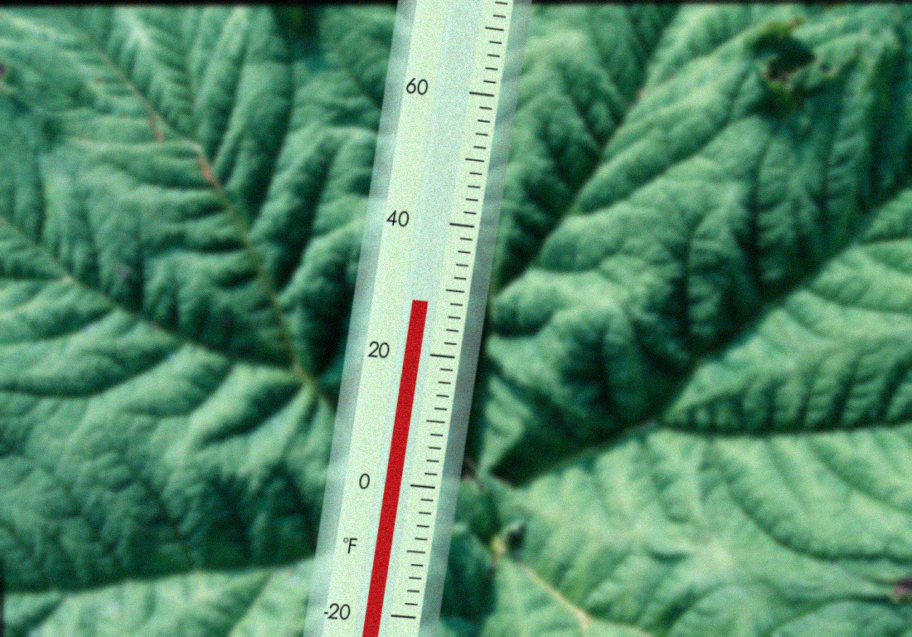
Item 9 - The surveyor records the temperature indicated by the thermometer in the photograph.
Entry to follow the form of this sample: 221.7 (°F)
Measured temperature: 28 (°F)
